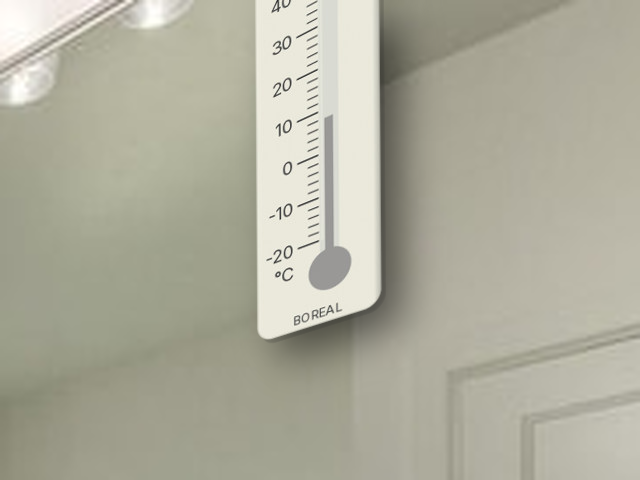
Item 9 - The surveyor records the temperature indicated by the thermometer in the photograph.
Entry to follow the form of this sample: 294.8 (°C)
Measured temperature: 8 (°C)
